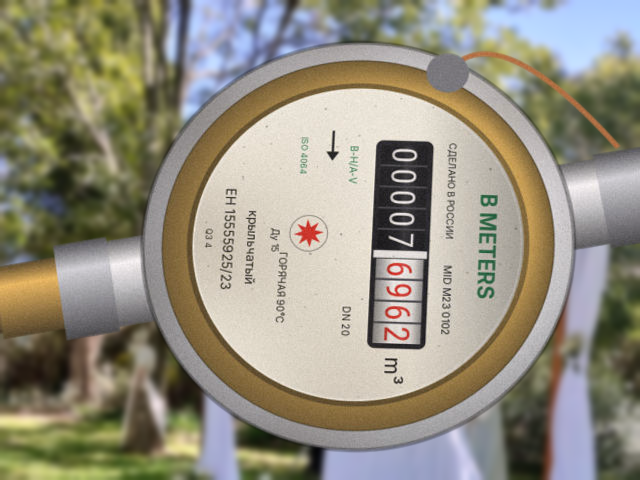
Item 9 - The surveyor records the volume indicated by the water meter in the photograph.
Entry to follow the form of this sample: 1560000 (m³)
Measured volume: 7.6962 (m³)
